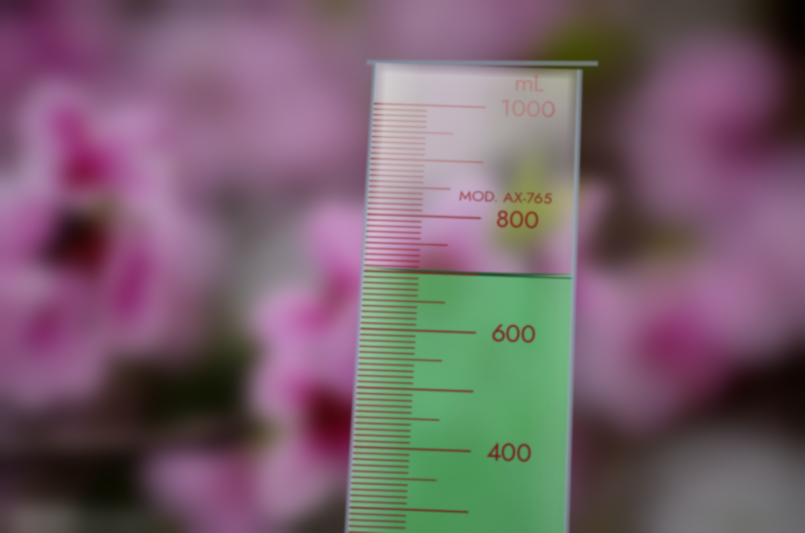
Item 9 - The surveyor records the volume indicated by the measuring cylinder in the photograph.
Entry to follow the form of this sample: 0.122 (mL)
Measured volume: 700 (mL)
